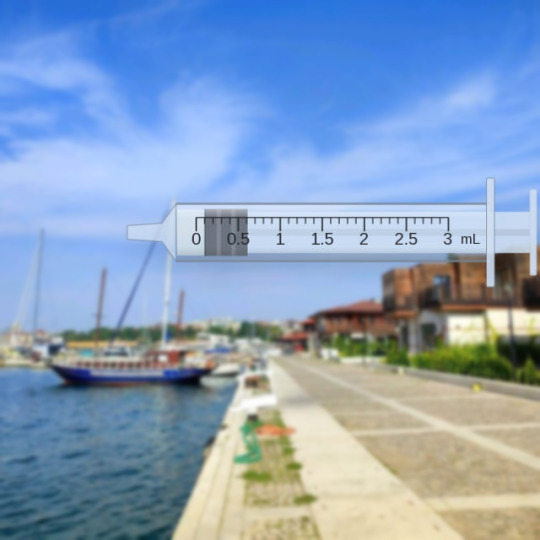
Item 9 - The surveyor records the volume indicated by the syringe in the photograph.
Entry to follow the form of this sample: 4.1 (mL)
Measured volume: 0.1 (mL)
